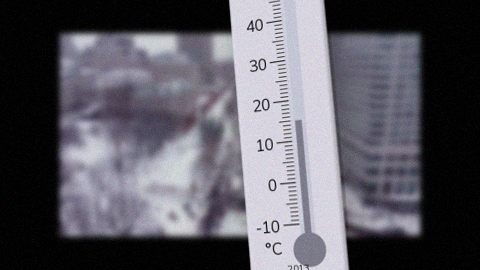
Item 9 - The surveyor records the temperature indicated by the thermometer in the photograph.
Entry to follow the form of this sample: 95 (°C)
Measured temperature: 15 (°C)
